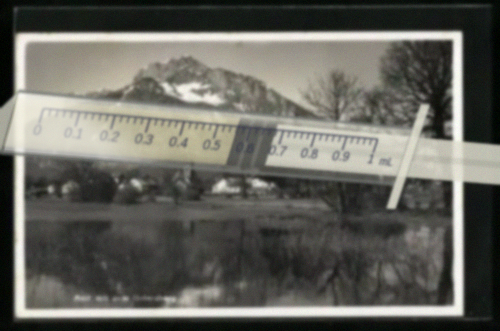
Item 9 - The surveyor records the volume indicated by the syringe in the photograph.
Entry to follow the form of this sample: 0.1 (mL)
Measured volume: 0.56 (mL)
